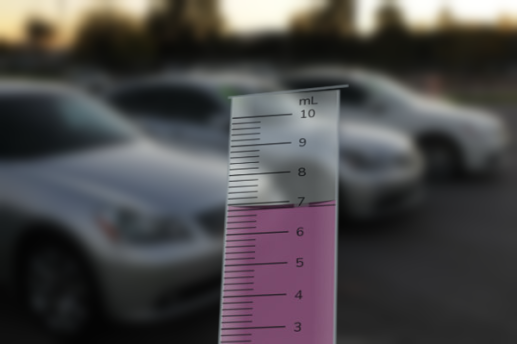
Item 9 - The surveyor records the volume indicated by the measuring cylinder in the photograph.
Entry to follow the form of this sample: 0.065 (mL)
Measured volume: 6.8 (mL)
